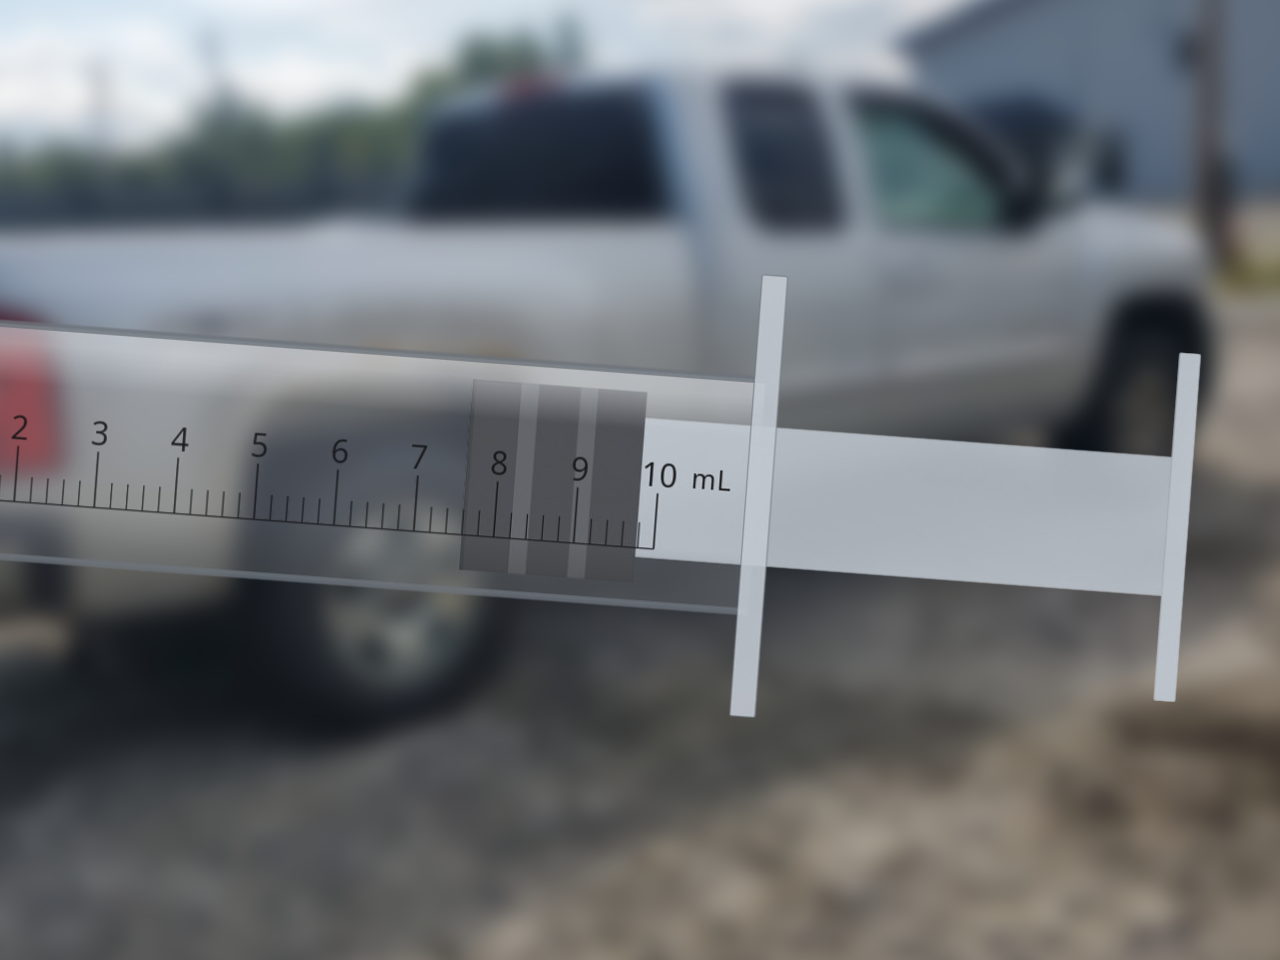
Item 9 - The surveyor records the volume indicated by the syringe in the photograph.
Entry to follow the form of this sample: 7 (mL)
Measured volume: 7.6 (mL)
